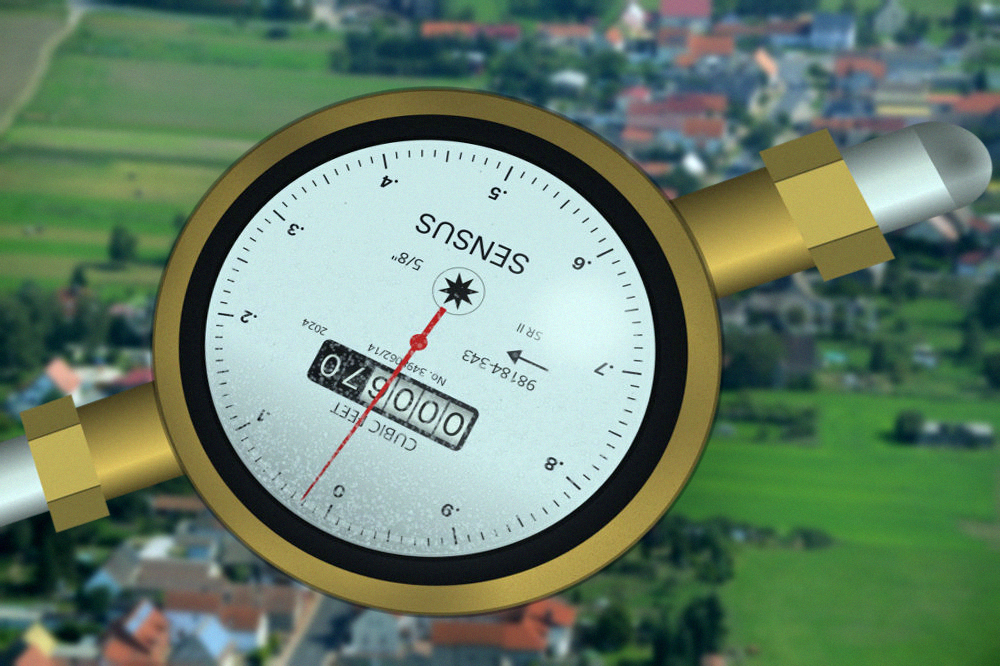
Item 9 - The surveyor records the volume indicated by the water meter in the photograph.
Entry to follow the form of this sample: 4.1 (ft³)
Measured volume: 670.02 (ft³)
